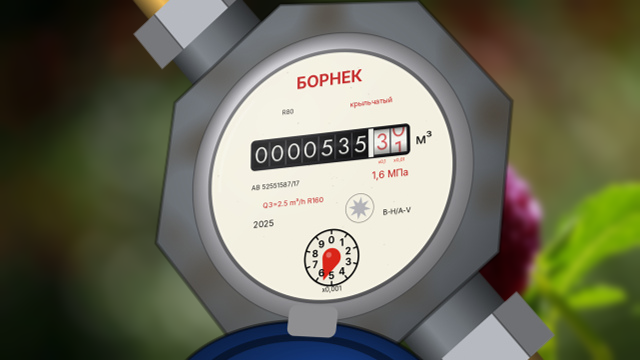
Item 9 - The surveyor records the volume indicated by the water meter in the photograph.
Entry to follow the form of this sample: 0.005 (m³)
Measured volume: 535.305 (m³)
